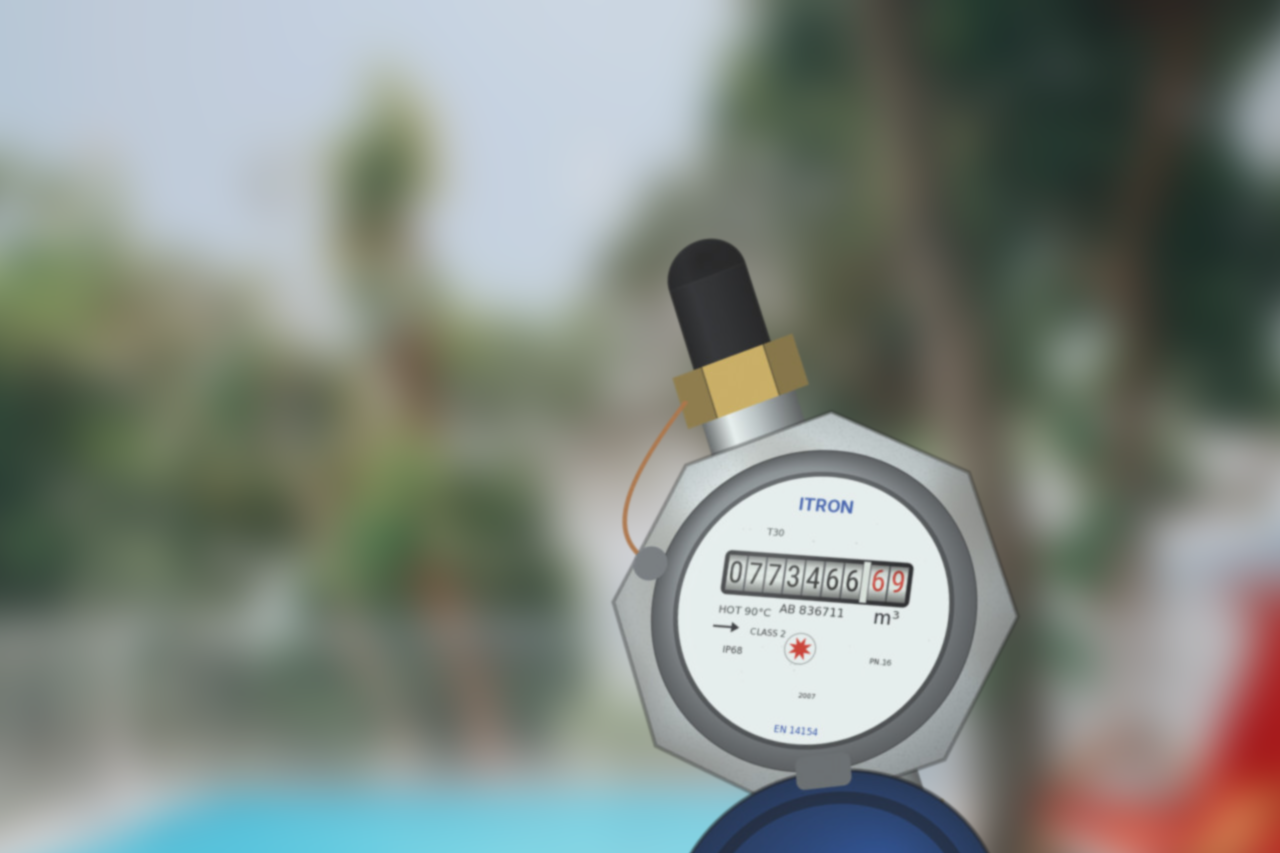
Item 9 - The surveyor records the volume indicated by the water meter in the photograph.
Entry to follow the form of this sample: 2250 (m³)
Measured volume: 773466.69 (m³)
